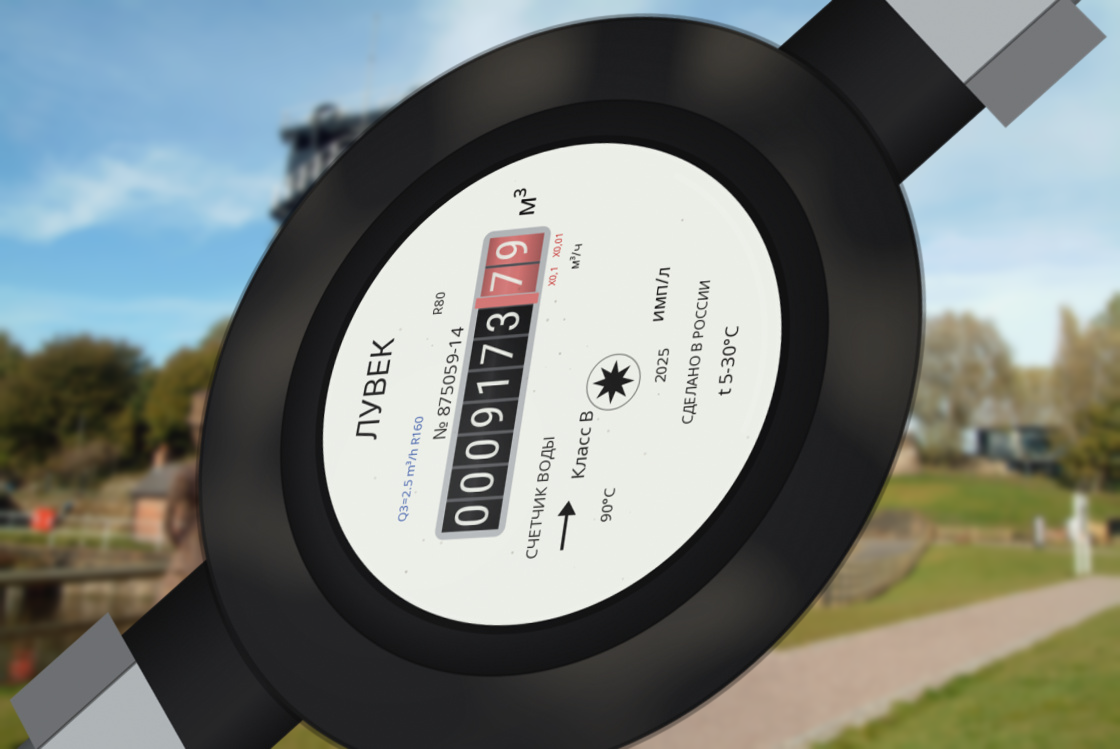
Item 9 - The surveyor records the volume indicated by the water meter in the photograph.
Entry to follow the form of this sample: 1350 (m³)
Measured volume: 9173.79 (m³)
